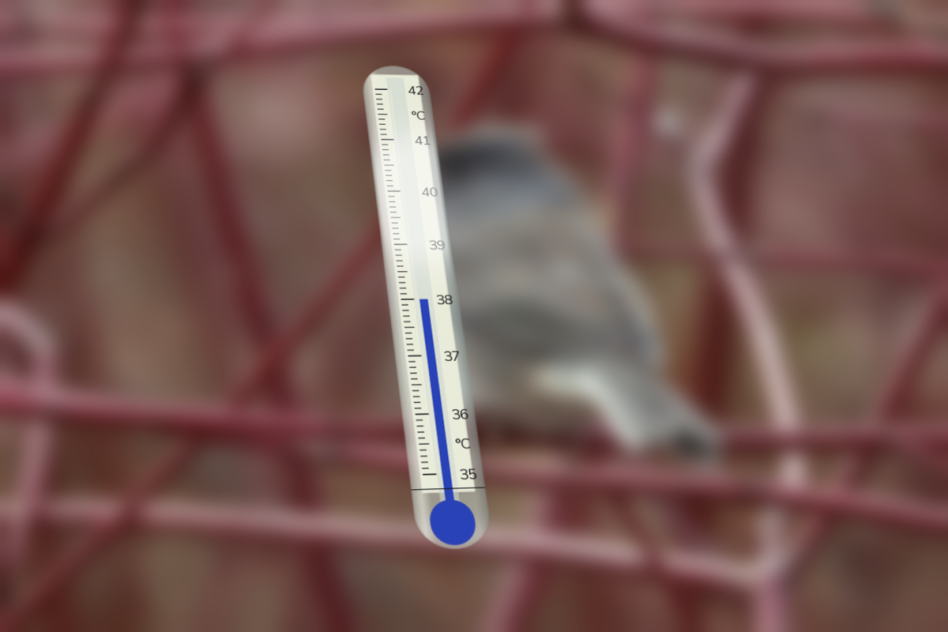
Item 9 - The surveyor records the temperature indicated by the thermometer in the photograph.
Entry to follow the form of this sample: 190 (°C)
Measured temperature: 38 (°C)
